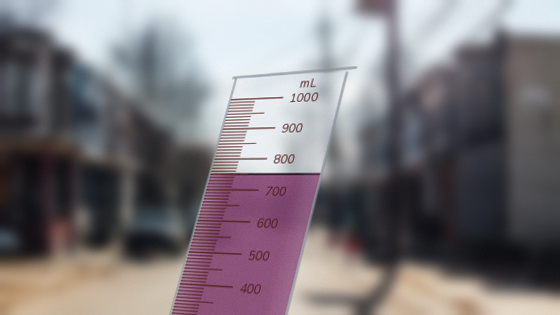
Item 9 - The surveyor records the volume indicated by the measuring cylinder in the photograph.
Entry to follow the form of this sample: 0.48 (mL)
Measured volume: 750 (mL)
